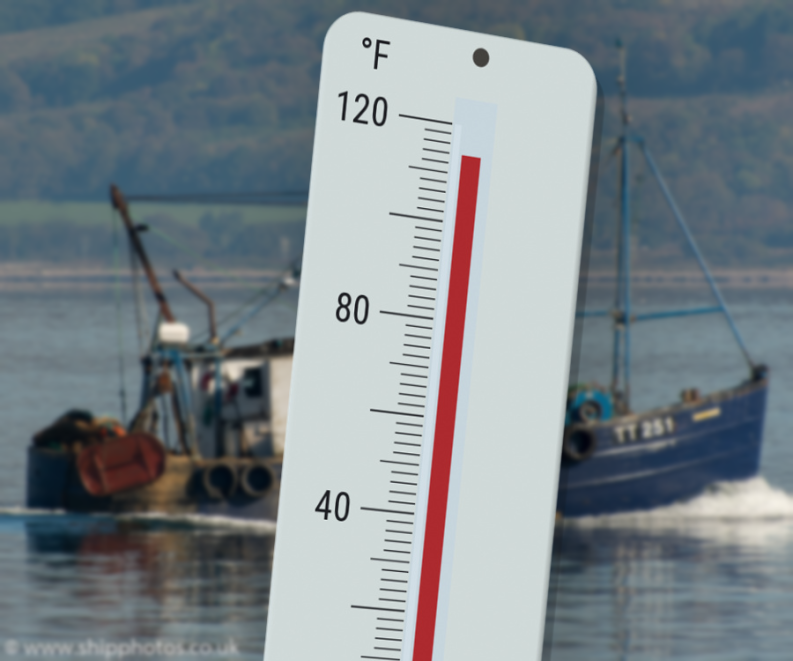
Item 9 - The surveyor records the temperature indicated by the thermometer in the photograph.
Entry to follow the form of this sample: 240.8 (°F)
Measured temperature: 114 (°F)
